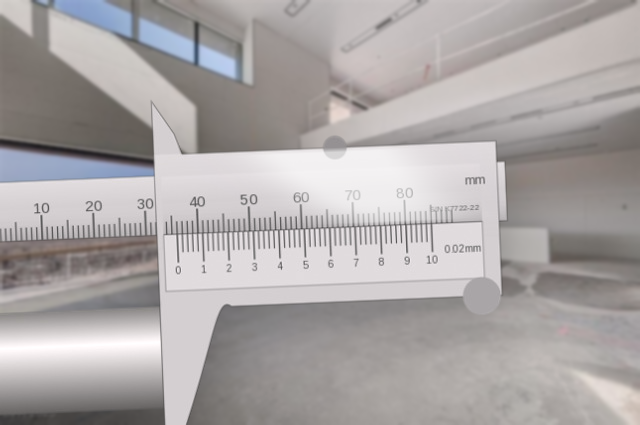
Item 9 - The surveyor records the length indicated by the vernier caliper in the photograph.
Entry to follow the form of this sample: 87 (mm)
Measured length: 36.0 (mm)
